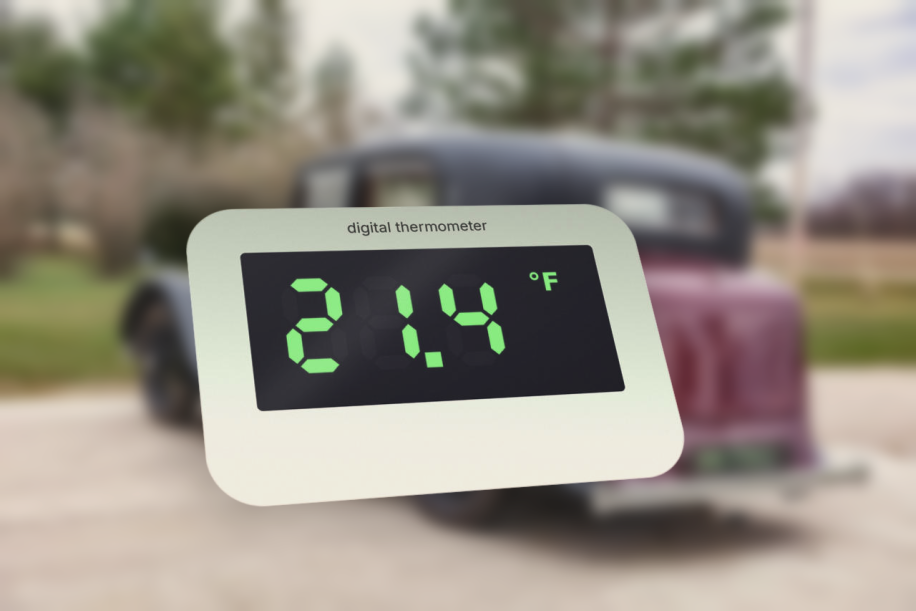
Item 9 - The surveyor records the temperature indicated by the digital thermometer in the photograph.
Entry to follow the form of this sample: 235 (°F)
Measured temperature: 21.4 (°F)
